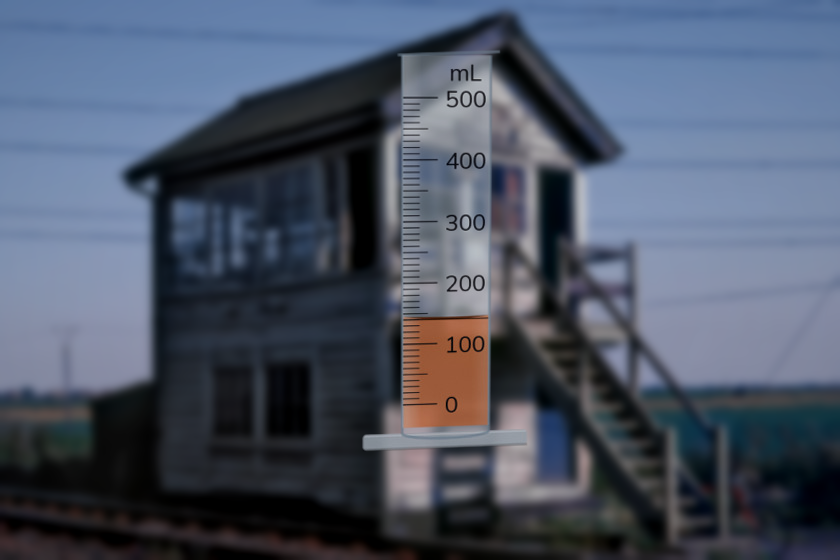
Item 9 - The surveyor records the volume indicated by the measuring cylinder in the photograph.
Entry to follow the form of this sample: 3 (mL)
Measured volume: 140 (mL)
